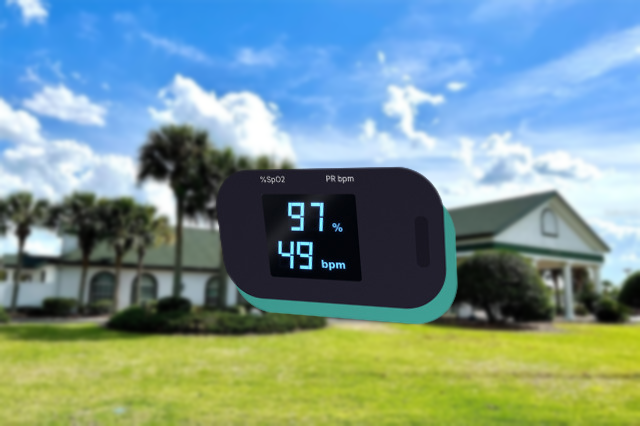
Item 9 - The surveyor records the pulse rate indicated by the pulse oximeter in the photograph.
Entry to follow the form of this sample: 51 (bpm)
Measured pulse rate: 49 (bpm)
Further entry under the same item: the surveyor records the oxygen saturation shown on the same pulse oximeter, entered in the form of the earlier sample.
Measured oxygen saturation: 97 (%)
